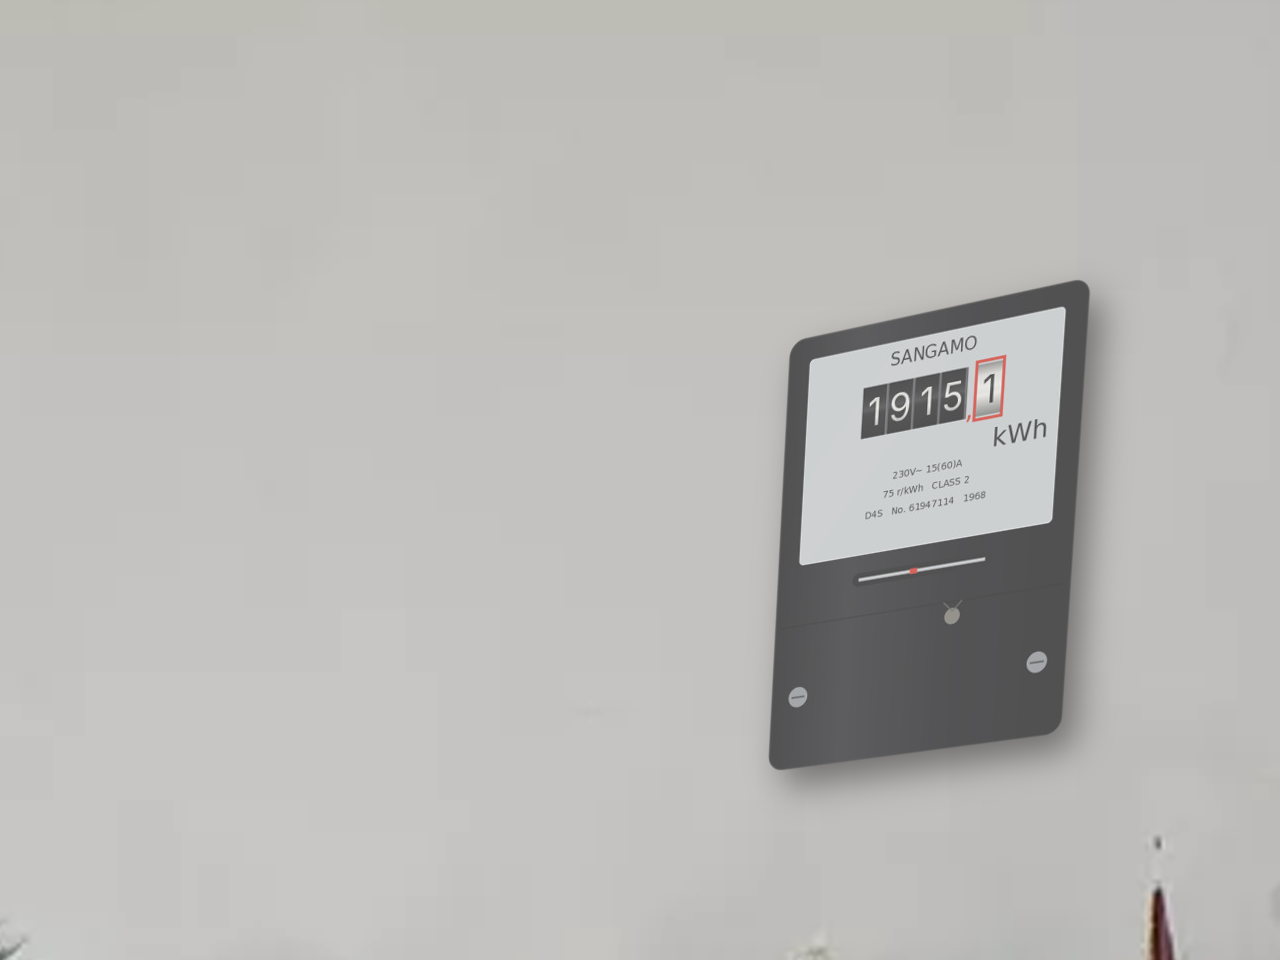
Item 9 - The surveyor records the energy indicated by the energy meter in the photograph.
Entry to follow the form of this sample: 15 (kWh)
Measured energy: 1915.1 (kWh)
